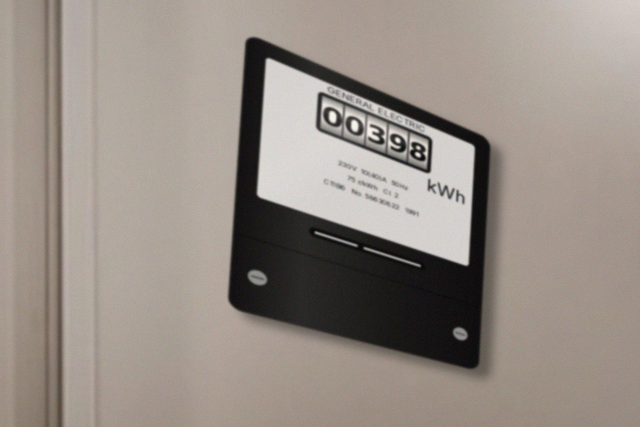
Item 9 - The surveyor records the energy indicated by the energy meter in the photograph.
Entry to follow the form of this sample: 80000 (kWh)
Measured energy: 398 (kWh)
